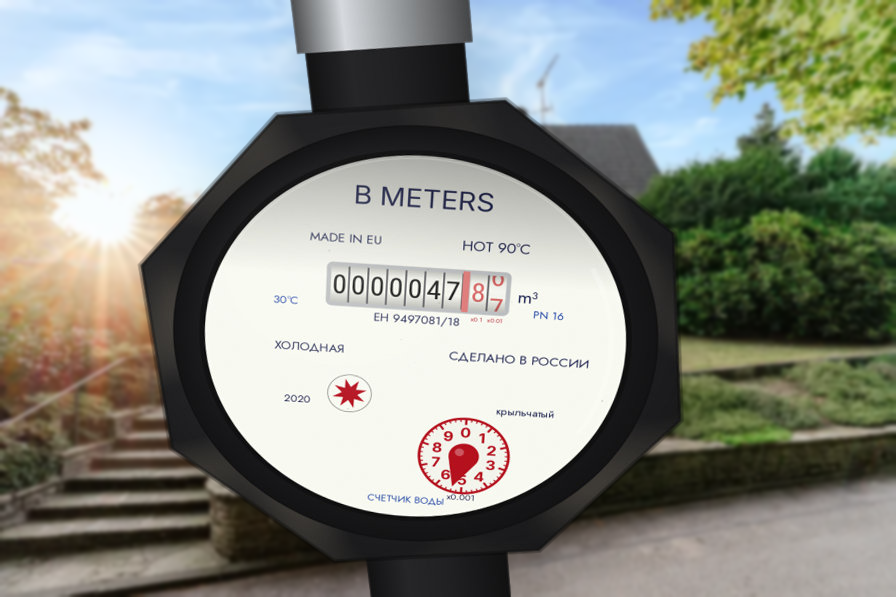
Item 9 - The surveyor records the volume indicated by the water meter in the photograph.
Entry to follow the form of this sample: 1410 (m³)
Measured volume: 47.865 (m³)
